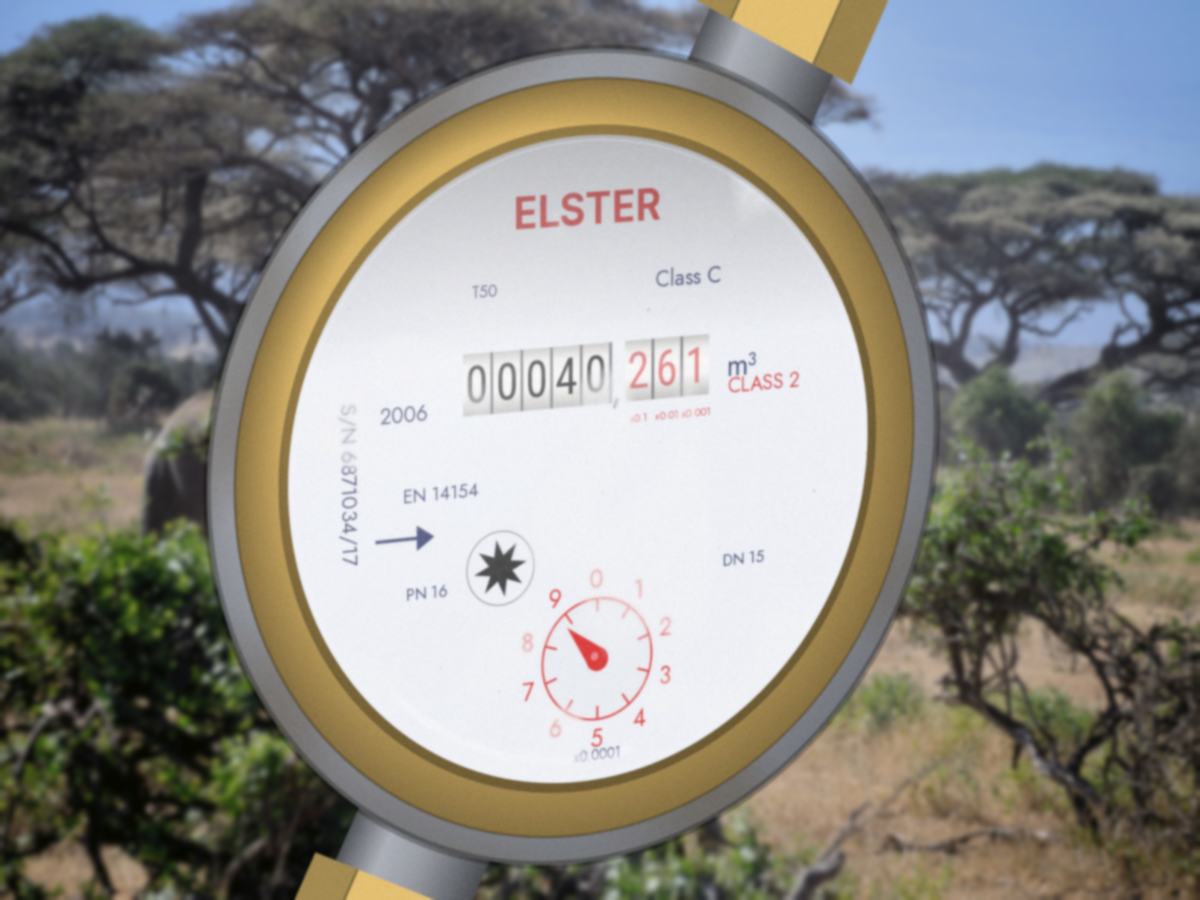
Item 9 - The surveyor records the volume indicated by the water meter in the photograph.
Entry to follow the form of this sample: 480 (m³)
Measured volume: 40.2618 (m³)
